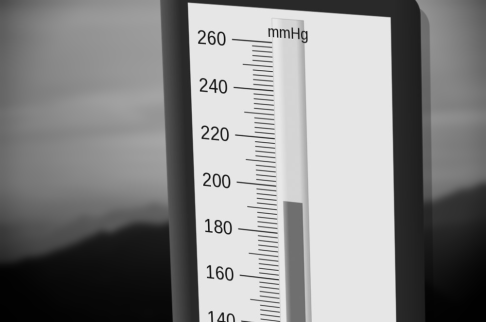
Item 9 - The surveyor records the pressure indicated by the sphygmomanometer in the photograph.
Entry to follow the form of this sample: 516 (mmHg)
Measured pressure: 194 (mmHg)
